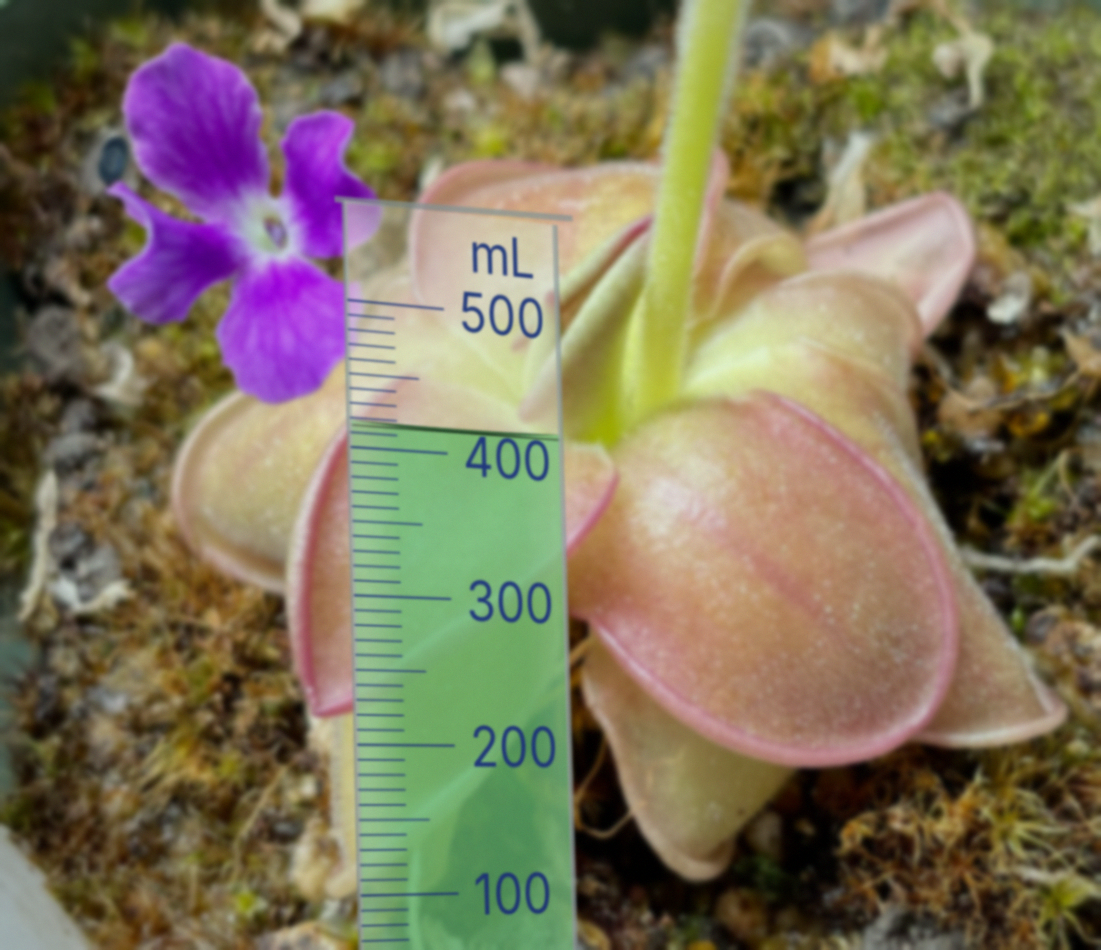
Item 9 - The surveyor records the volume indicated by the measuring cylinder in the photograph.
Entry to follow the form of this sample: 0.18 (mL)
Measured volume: 415 (mL)
